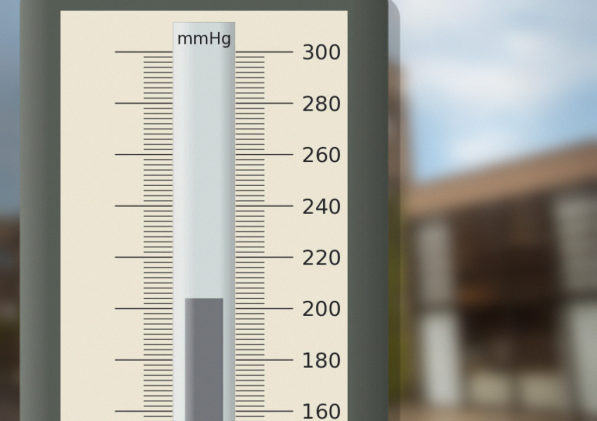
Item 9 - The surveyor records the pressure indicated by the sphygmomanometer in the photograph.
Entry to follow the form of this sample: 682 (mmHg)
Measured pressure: 204 (mmHg)
